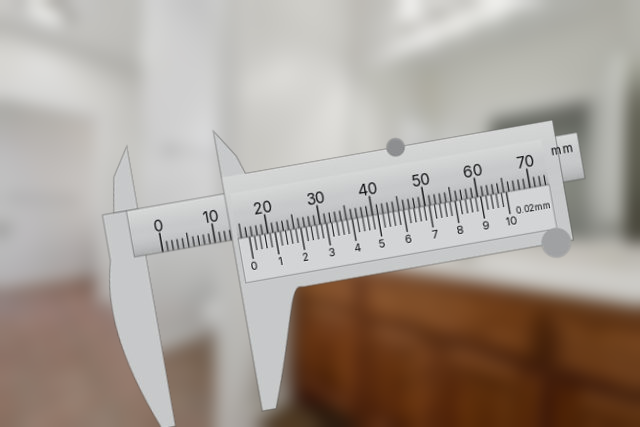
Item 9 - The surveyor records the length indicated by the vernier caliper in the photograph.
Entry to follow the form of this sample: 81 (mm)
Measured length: 16.5 (mm)
